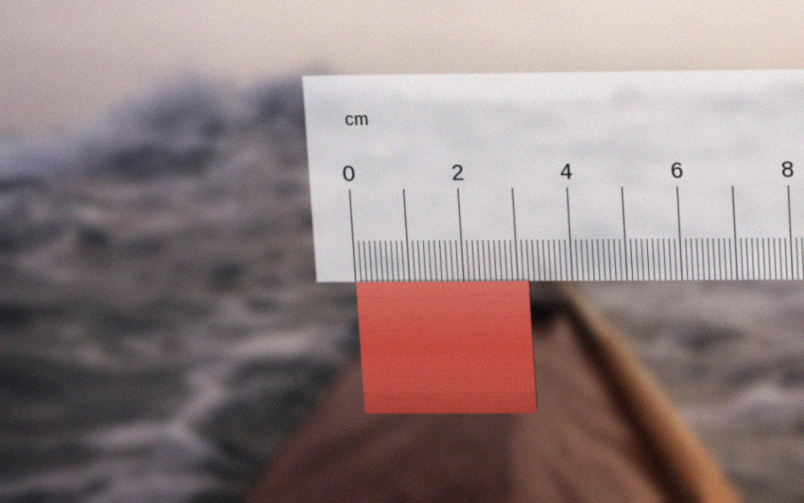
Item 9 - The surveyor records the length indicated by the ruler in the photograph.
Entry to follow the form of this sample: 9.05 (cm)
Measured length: 3.2 (cm)
